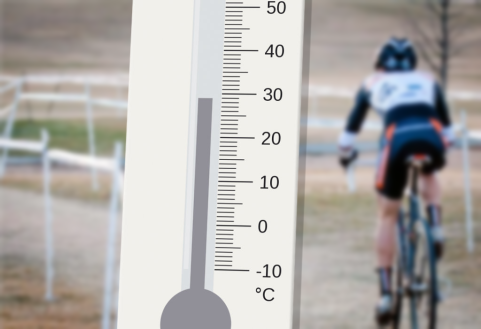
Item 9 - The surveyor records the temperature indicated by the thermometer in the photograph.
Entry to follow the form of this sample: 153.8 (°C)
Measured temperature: 29 (°C)
